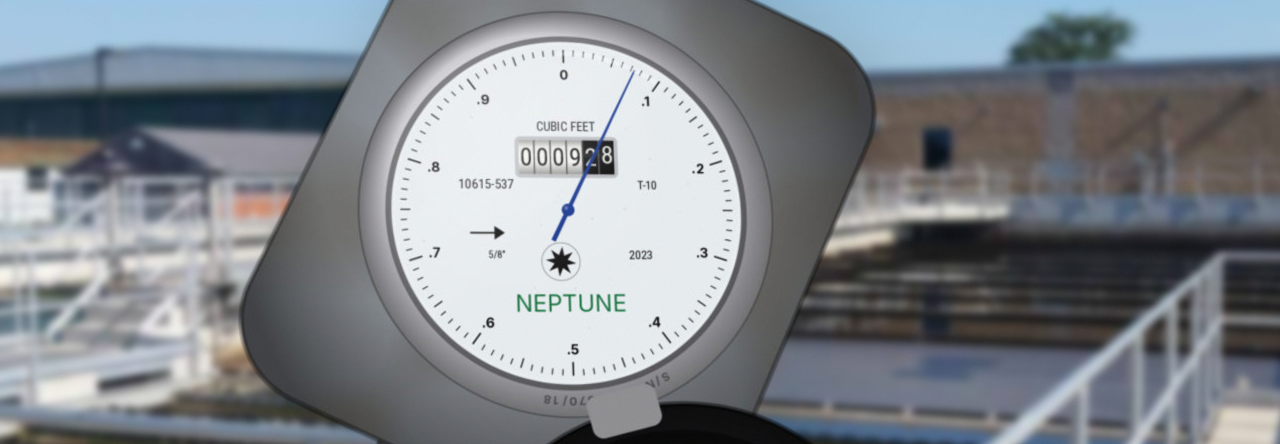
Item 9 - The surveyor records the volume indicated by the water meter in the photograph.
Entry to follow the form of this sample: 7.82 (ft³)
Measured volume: 928.07 (ft³)
